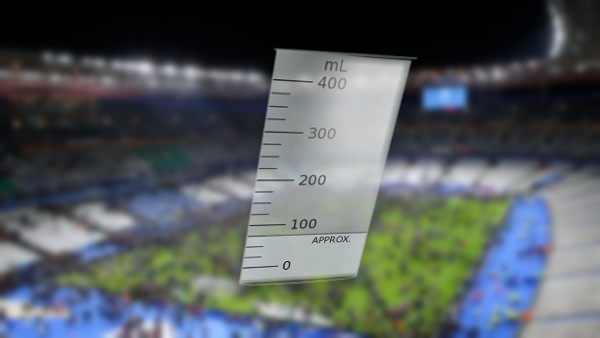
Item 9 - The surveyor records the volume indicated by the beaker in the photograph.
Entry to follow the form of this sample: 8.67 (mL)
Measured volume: 75 (mL)
